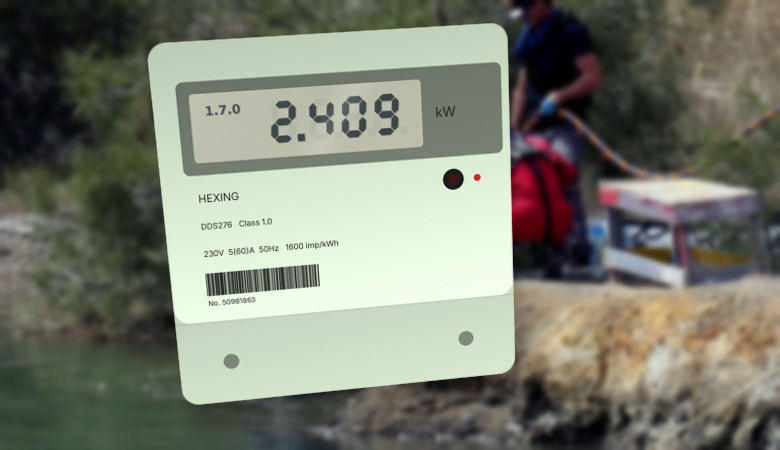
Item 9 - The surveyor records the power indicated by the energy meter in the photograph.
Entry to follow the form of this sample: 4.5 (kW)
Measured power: 2.409 (kW)
